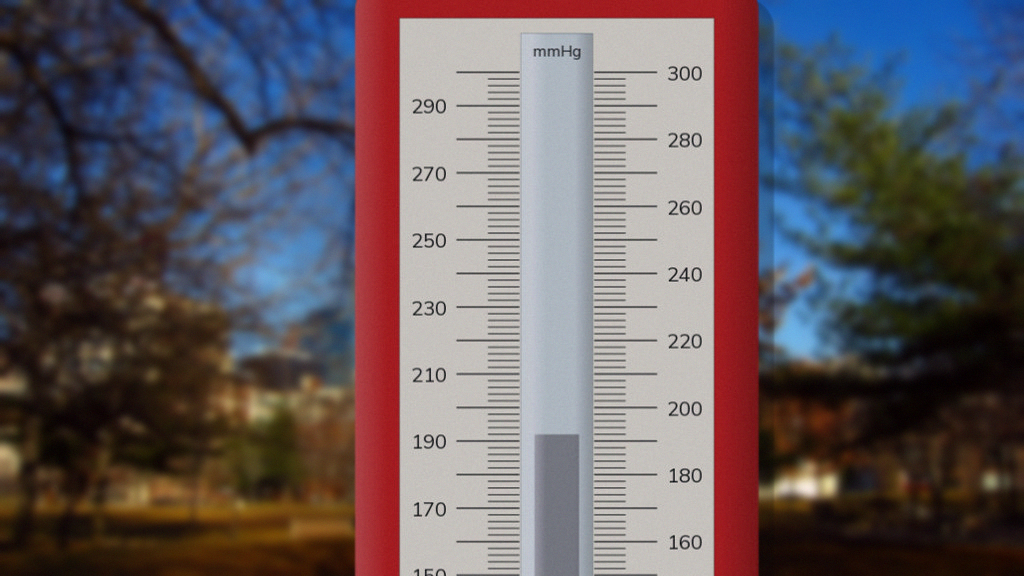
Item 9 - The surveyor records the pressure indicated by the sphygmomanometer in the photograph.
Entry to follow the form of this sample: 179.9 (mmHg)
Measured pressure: 192 (mmHg)
